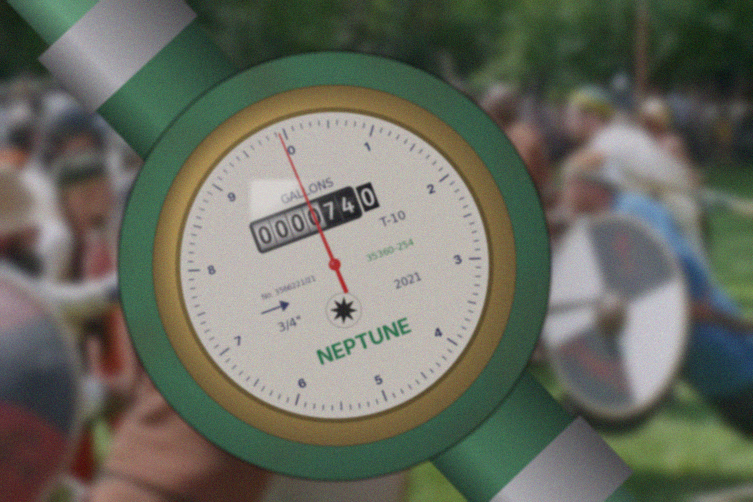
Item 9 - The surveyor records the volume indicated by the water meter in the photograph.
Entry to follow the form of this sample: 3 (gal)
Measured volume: 739.9 (gal)
